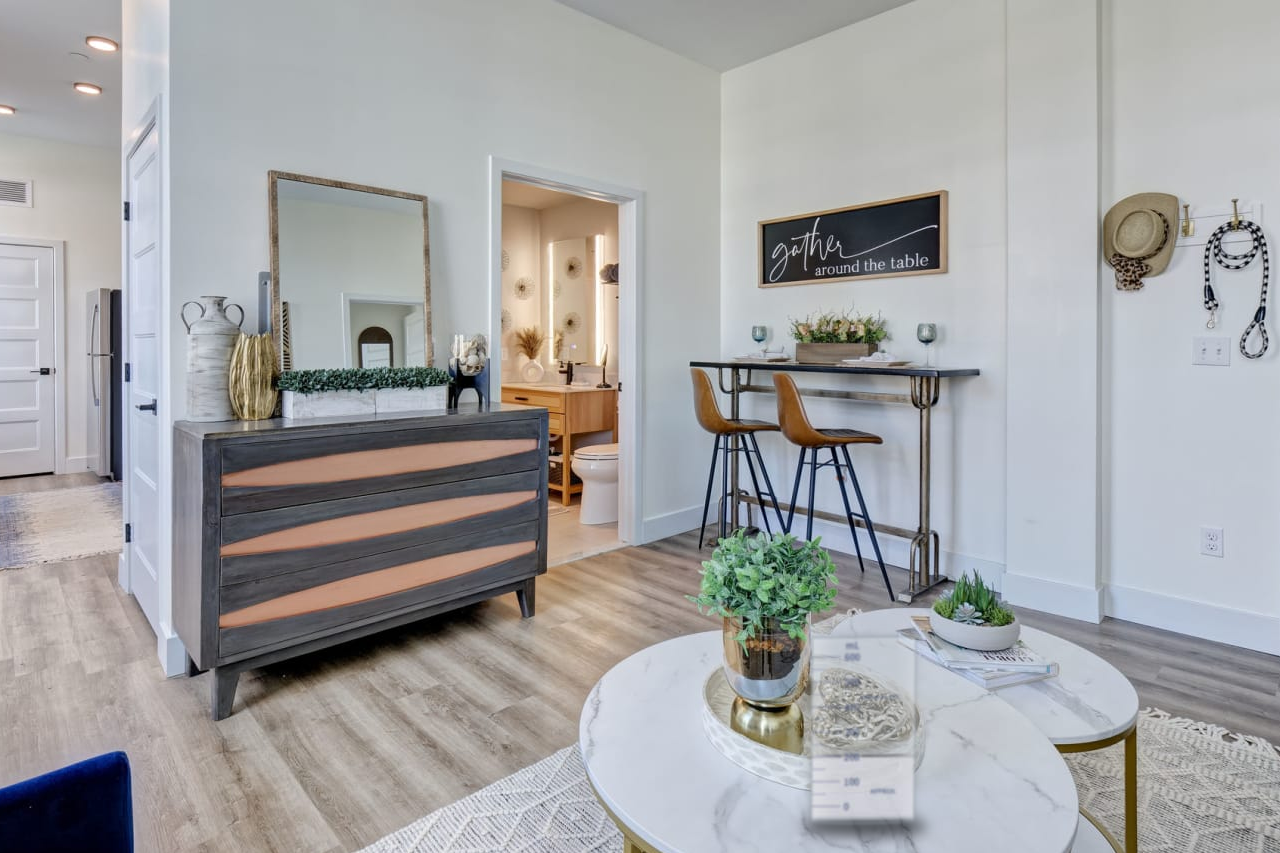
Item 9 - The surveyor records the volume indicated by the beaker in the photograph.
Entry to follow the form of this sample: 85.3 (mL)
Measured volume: 200 (mL)
